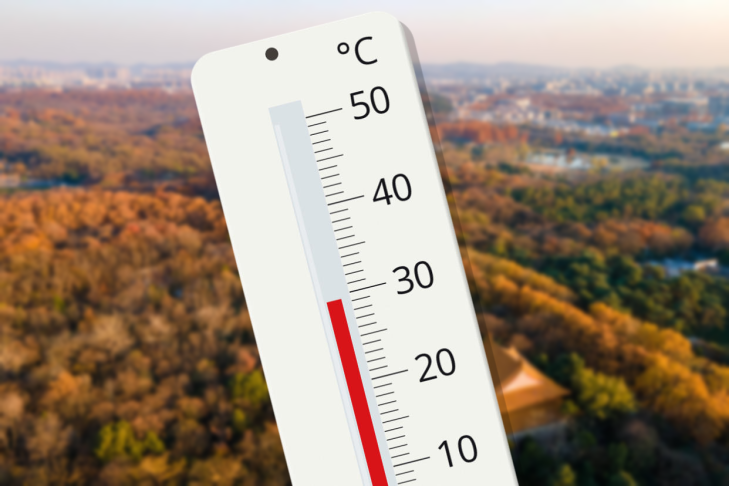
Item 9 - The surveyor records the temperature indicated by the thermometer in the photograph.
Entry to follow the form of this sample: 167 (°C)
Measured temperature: 29.5 (°C)
